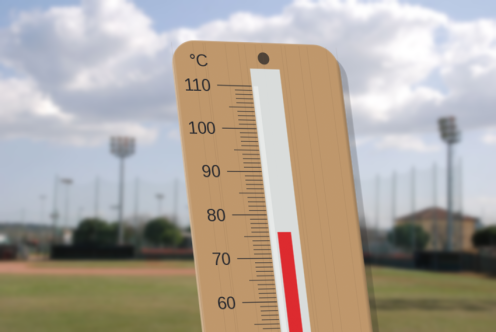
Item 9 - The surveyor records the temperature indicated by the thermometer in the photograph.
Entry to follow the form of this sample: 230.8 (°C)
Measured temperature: 76 (°C)
